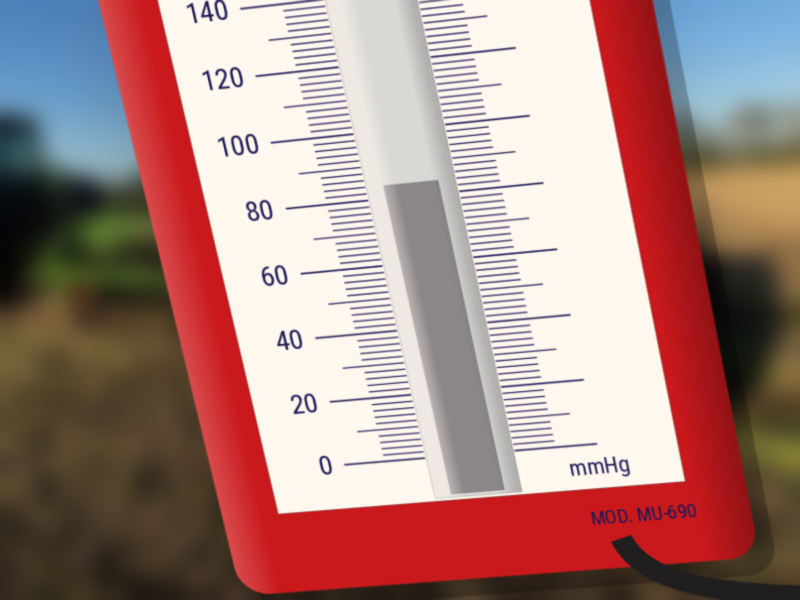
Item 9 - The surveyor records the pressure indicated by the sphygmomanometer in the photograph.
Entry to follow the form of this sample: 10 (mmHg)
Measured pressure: 84 (mmHg)
